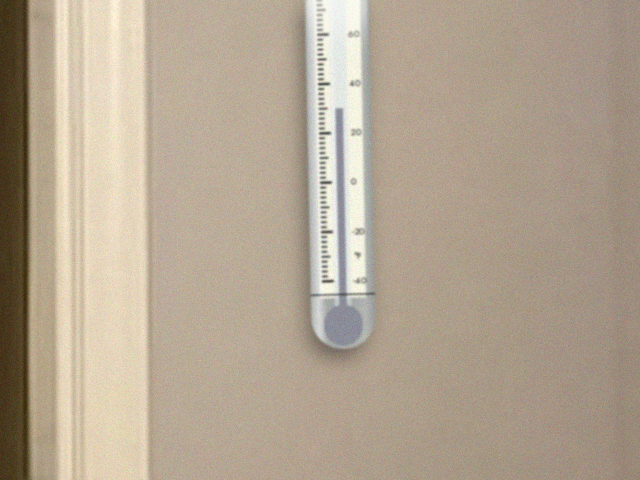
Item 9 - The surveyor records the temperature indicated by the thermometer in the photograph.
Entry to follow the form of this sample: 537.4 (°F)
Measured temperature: 30 (°F)
